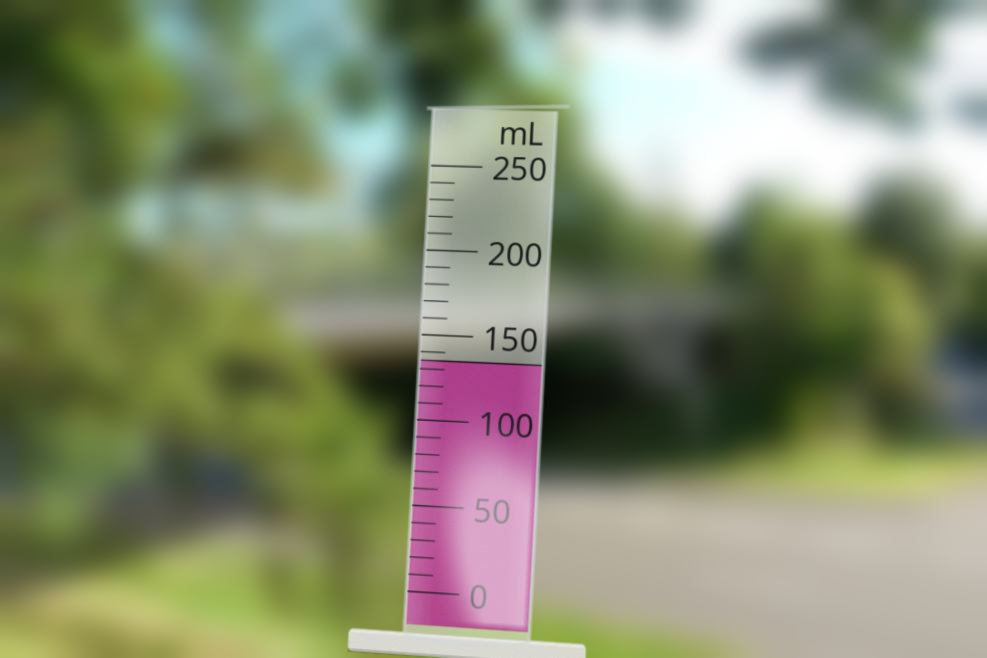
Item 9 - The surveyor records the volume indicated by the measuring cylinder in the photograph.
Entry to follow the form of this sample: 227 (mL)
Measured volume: 135 (mL)
